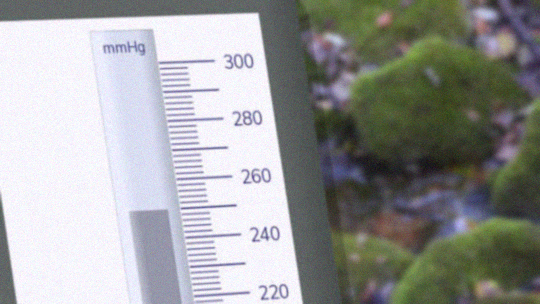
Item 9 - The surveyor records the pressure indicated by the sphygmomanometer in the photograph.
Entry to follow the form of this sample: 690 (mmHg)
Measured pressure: 250 (mmHg)
